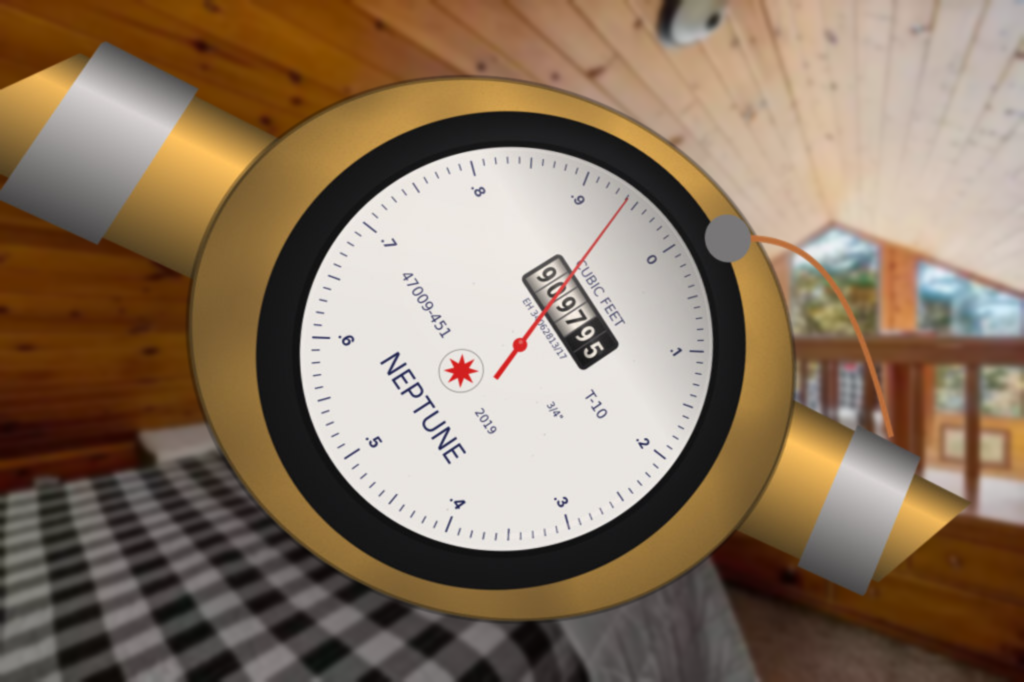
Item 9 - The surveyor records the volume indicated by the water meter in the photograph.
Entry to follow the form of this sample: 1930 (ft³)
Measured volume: 909794.94 (ft³)
